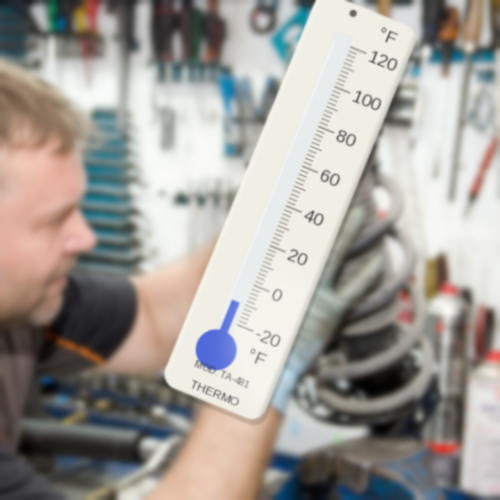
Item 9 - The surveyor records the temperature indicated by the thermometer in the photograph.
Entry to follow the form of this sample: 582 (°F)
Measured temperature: -10 (°F)
